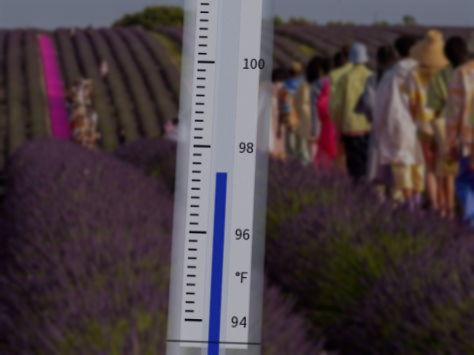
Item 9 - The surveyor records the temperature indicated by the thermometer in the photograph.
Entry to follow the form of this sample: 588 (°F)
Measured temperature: 97.4 (°F)
